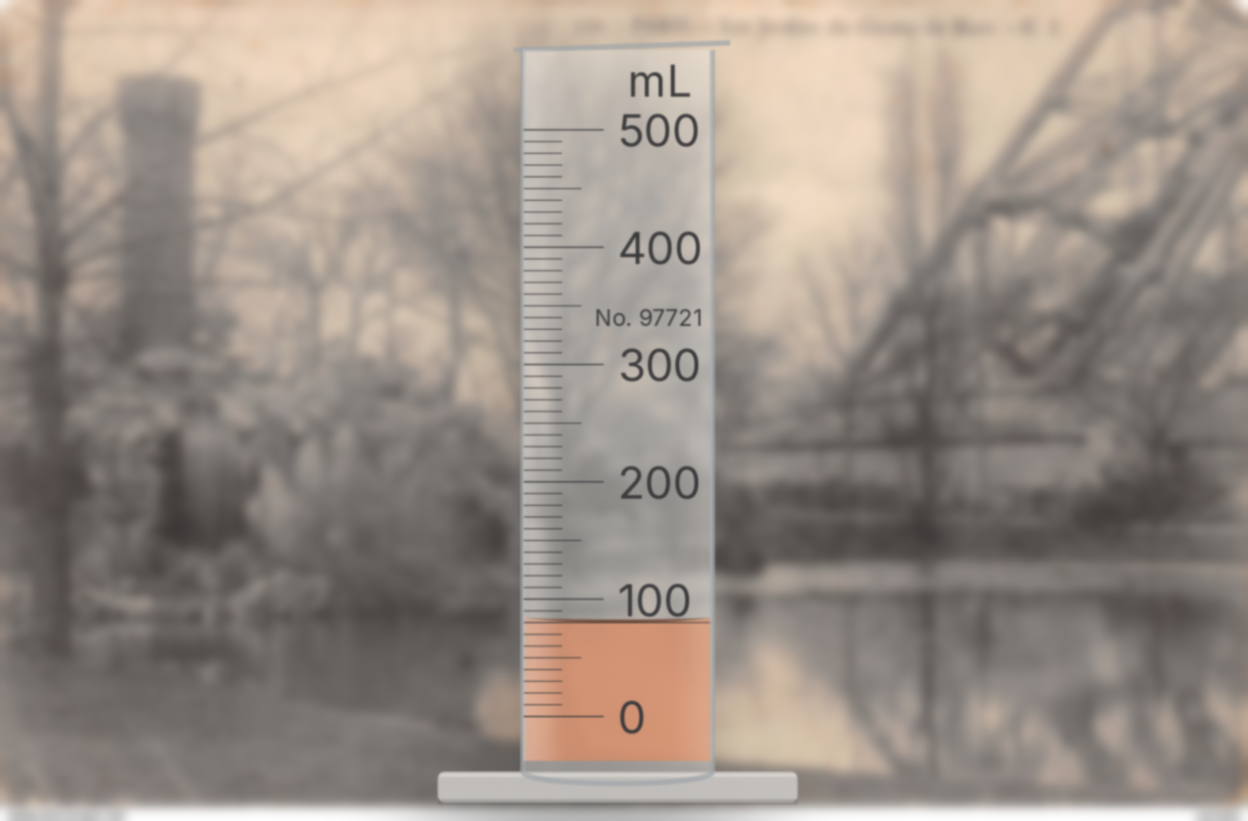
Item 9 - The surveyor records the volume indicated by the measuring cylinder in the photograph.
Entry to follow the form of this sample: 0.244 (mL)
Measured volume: 80 (mL)
